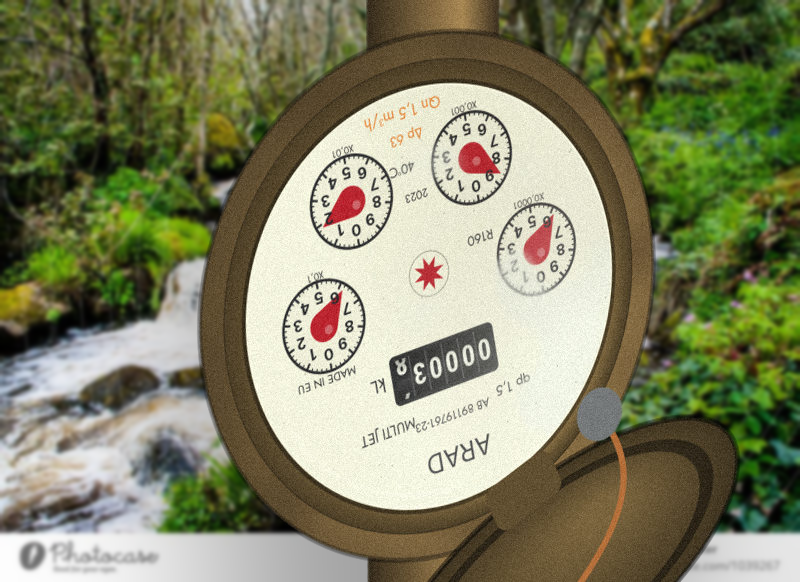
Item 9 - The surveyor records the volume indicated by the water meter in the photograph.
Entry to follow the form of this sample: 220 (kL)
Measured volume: 37.6186 (kL)
